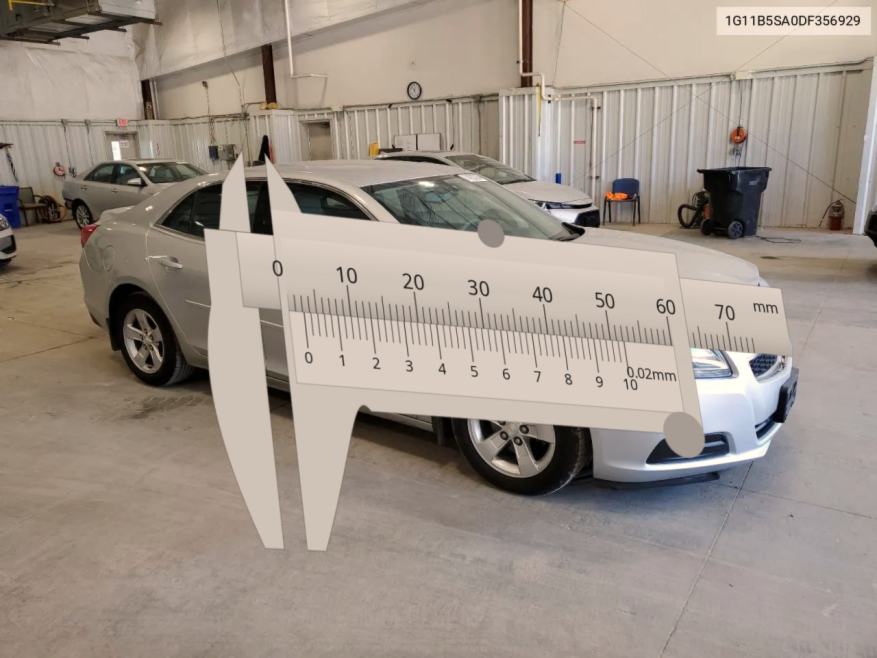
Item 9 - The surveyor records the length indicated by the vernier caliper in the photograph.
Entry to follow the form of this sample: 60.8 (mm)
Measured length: 3.2 (mm)
